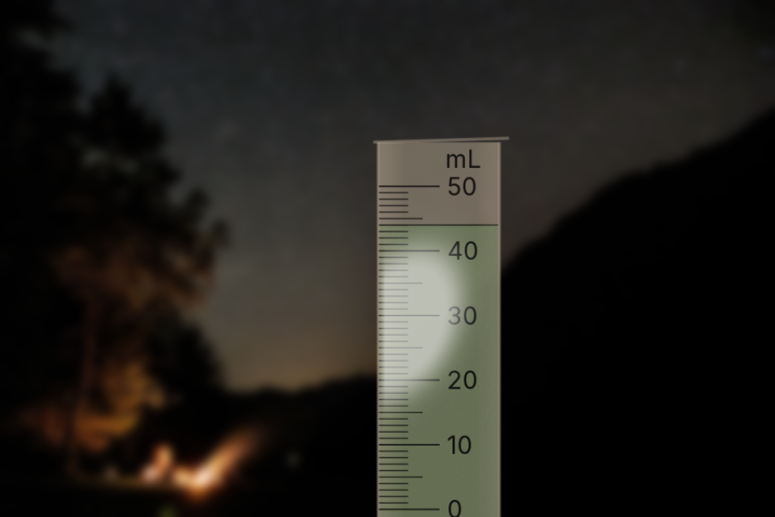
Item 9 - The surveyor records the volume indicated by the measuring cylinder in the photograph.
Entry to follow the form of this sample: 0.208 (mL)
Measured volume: 44 (mL)
